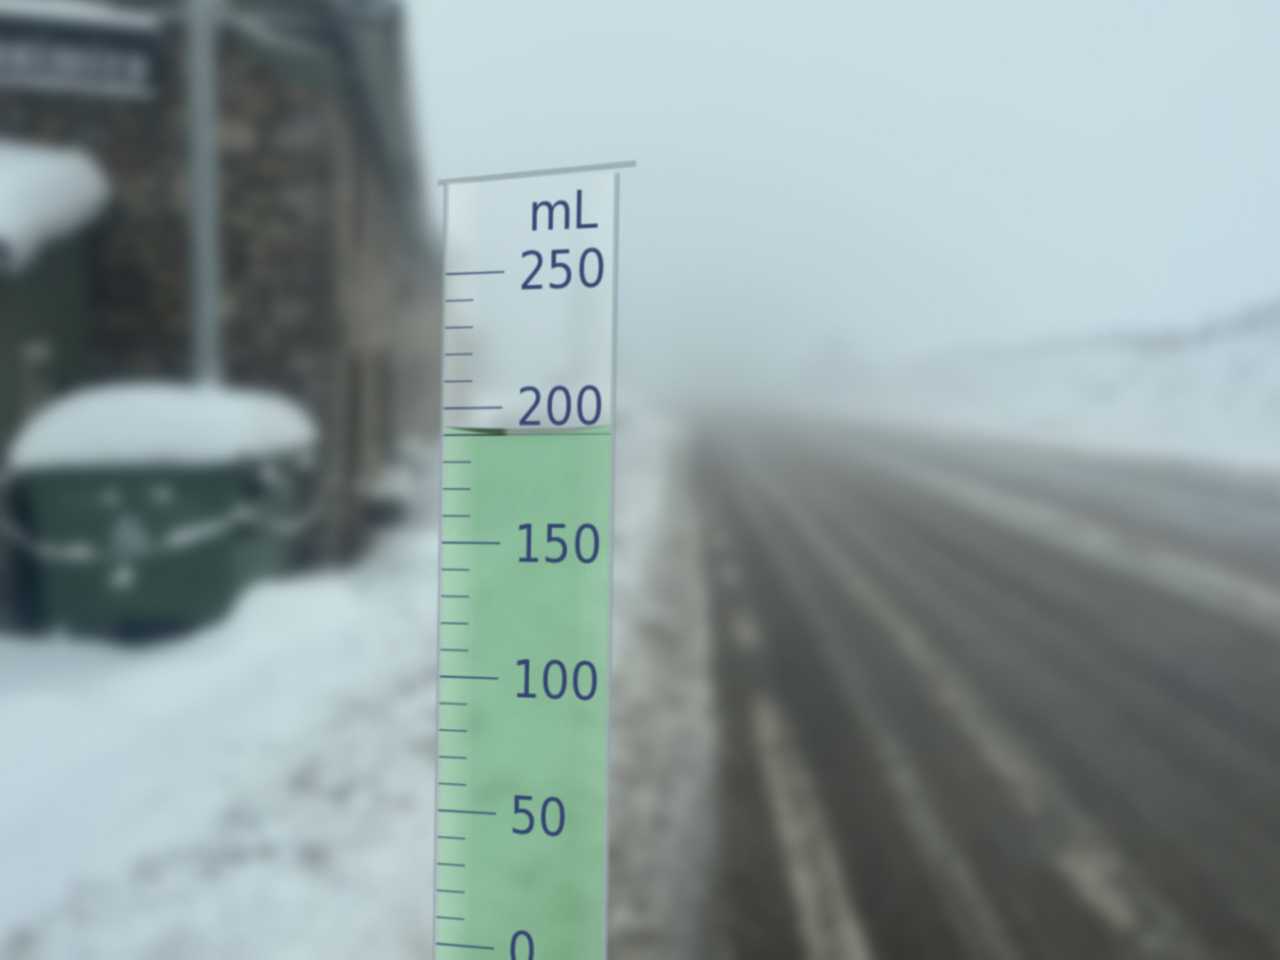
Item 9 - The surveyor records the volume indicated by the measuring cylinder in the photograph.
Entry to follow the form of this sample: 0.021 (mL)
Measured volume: 190 (mL)
